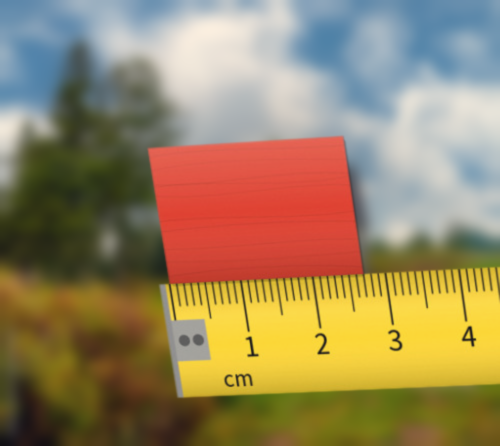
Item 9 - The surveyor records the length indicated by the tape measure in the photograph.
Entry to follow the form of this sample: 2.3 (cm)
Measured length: 2.7 (cm)
